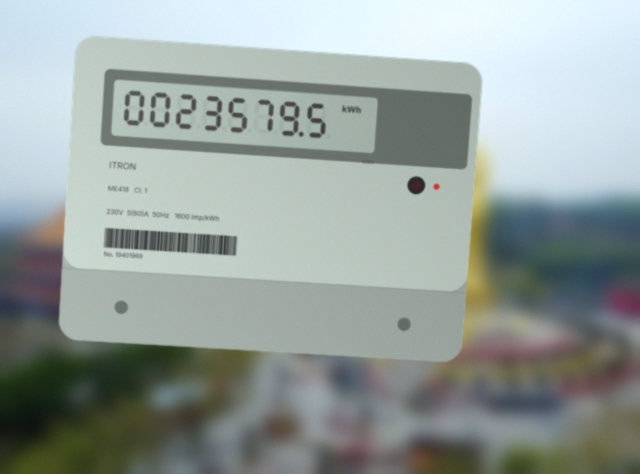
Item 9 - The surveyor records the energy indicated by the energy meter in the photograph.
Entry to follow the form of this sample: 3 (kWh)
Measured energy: 23579.5 (kWh)
